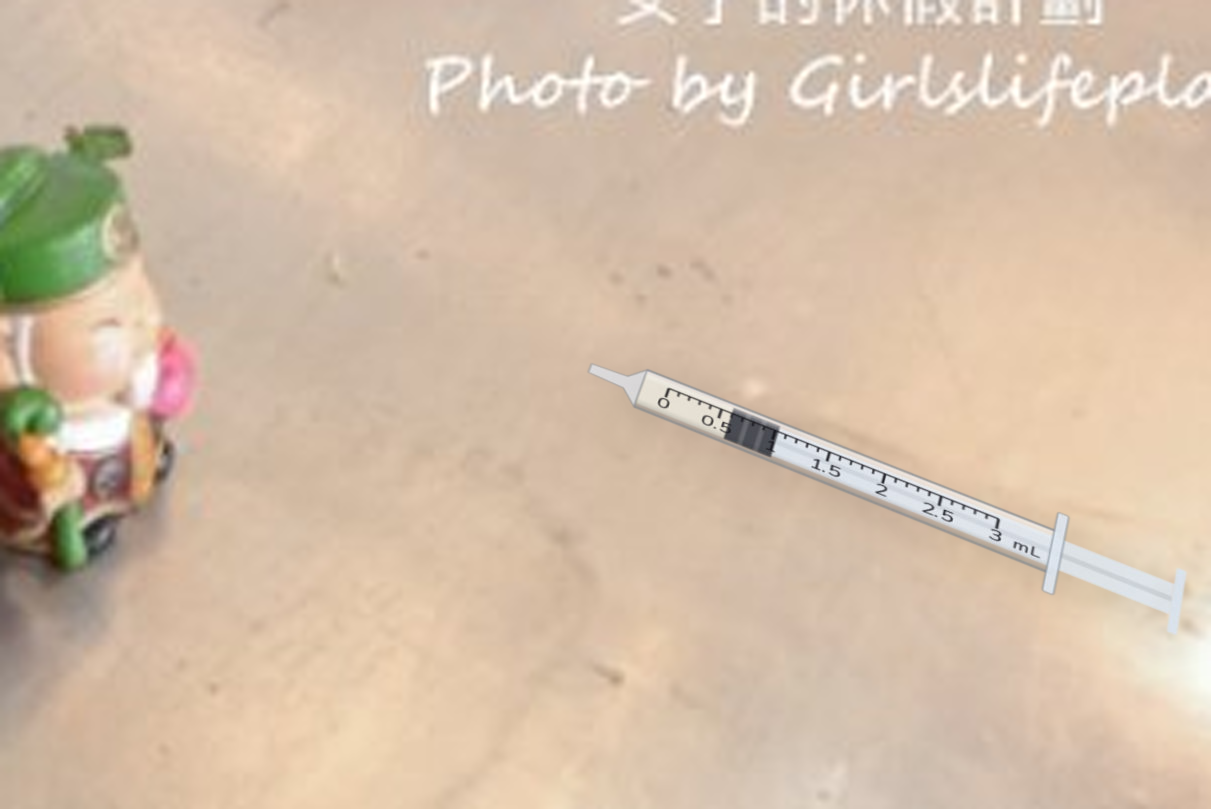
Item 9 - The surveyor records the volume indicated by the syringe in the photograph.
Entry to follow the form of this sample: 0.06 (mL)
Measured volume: 0.6 (mL)
